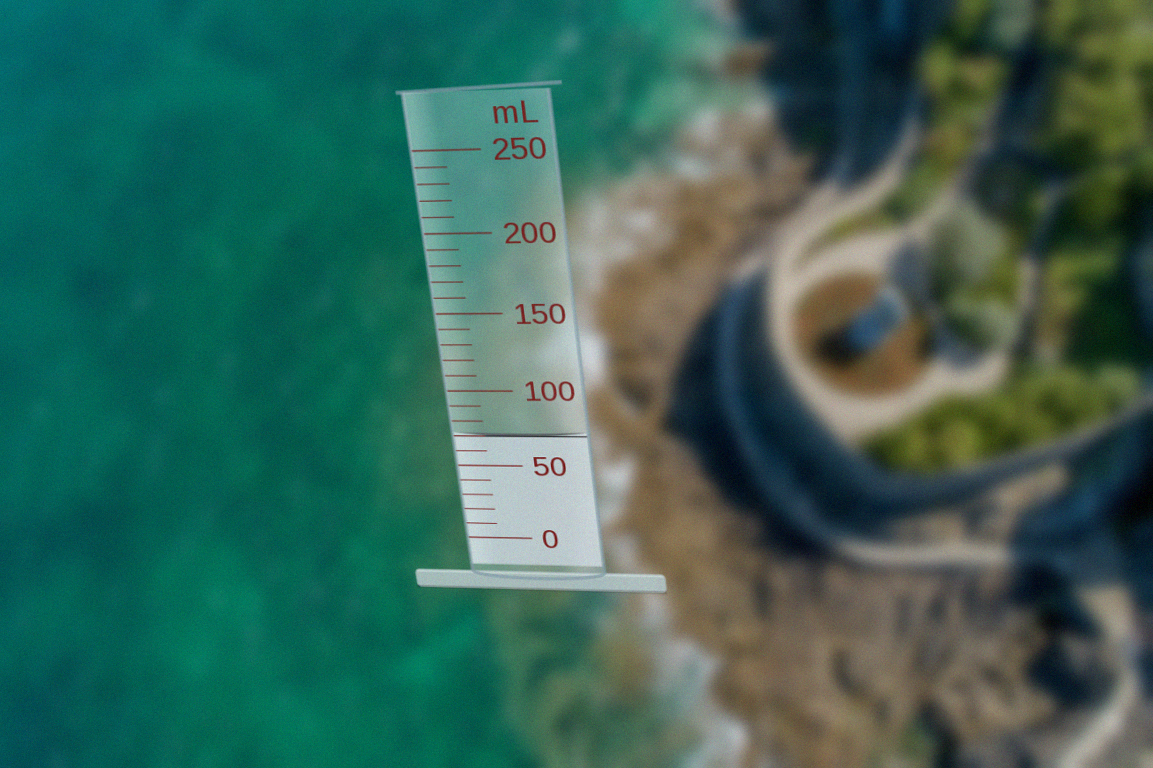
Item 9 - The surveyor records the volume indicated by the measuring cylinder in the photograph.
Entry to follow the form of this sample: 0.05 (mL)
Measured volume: 70 (mL)
